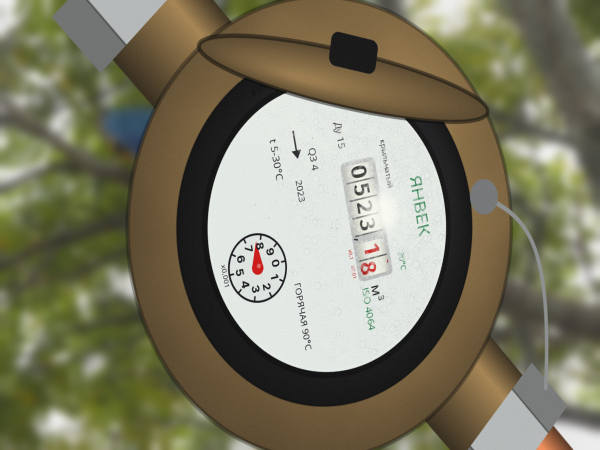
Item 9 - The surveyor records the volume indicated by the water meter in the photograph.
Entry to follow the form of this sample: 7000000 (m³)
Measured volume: 523.177 (m³)
